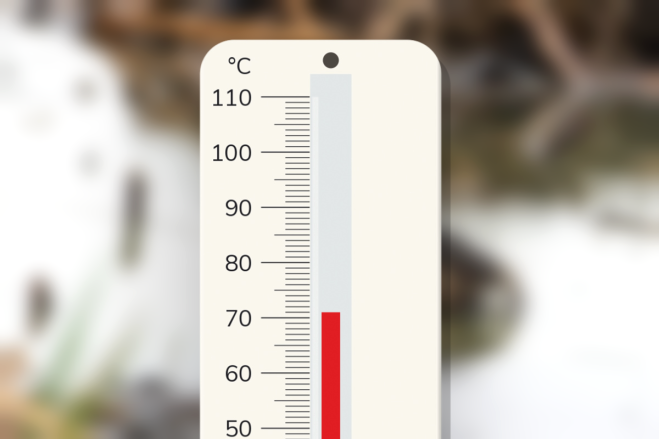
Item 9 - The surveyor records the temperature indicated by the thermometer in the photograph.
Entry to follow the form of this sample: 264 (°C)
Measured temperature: 71 (°C)
